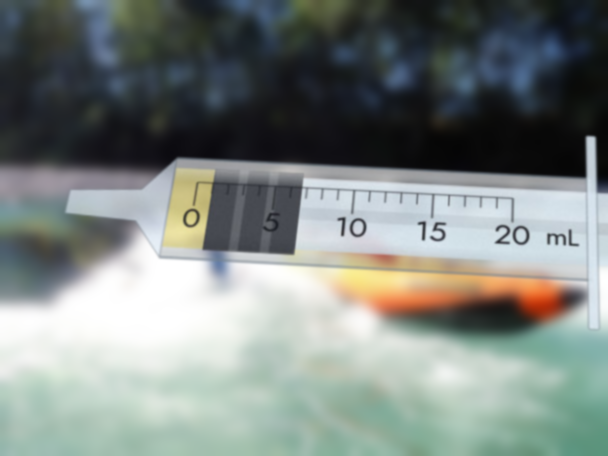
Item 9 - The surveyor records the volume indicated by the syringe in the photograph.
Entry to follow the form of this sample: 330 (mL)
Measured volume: 1 (mL)
